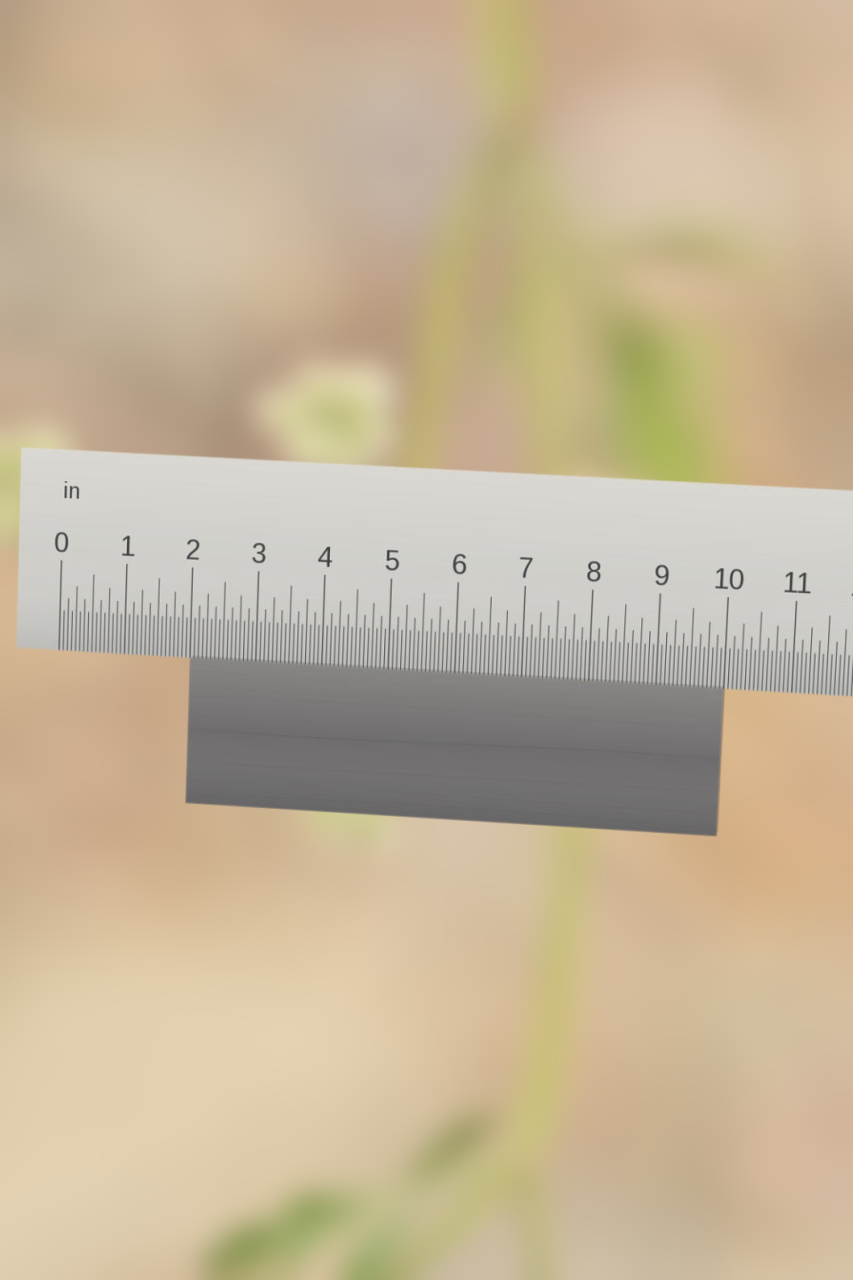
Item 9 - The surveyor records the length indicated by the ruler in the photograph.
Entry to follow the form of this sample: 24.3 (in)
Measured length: 8 (in)
